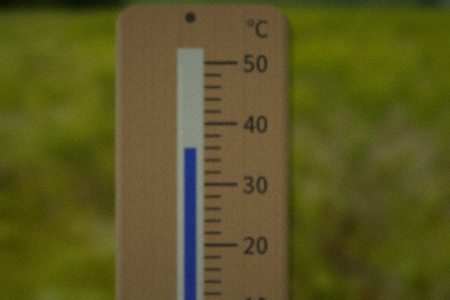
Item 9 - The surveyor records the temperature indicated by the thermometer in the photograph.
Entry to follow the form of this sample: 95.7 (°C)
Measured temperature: 36 (°C)
